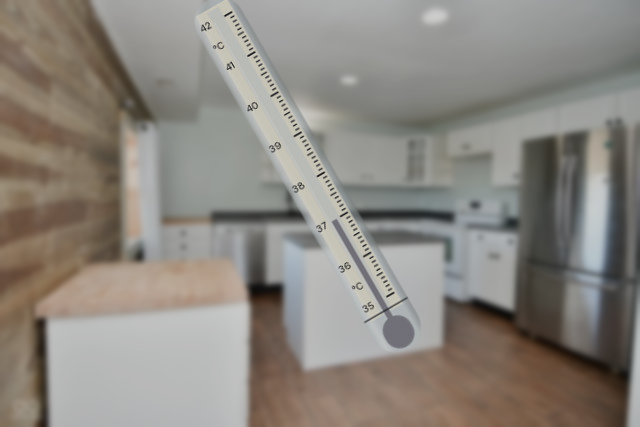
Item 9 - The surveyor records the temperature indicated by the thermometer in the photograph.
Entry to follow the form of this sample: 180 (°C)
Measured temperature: 37 (°C)
